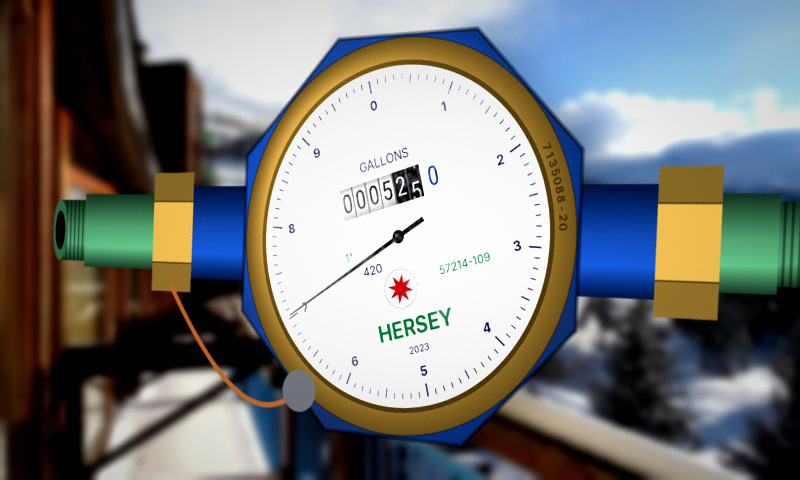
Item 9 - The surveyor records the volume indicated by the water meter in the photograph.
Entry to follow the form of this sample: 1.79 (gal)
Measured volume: 5247.0 (gal)
